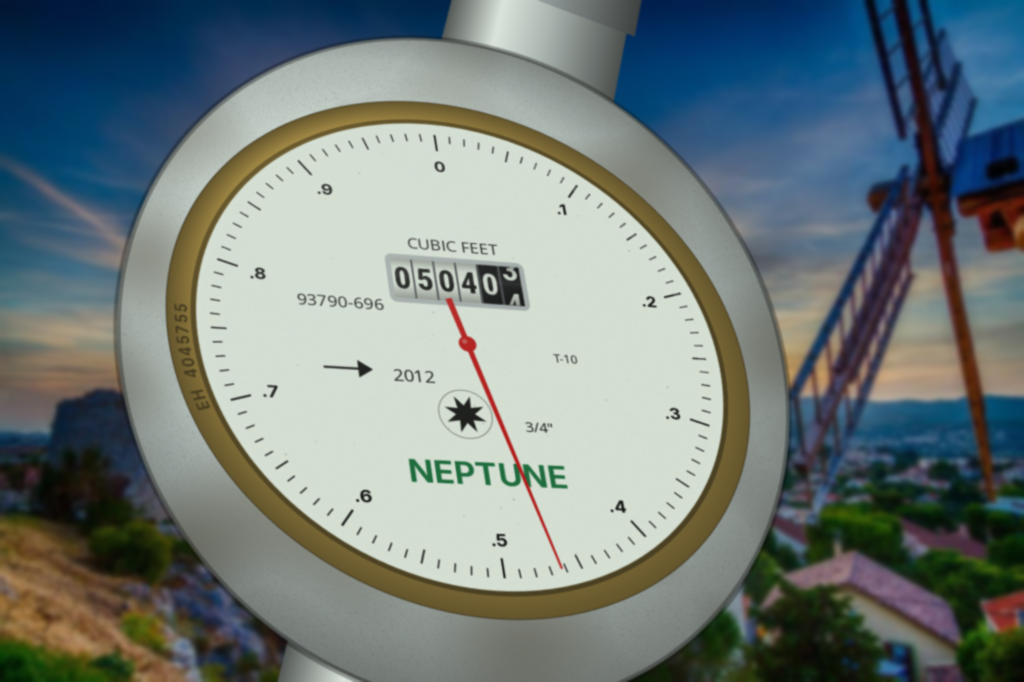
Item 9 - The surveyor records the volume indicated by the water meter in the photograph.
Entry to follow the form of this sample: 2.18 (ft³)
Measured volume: 50403.46 (ft³)
